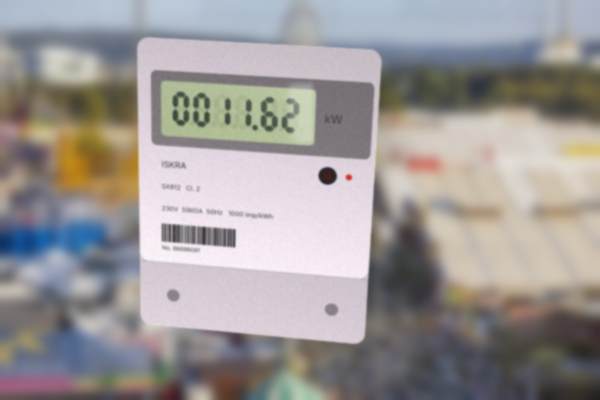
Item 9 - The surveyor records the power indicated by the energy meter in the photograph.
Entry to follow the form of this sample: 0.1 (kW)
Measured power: 11.62 (kW)
